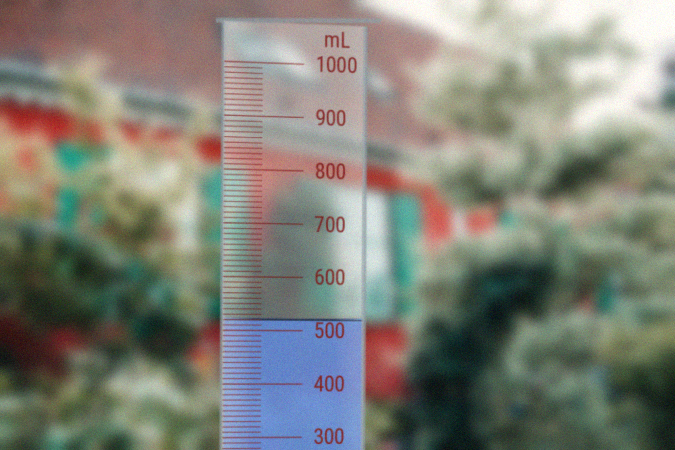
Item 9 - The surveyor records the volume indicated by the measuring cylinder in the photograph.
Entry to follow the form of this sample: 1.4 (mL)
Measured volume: 520 (mL)
